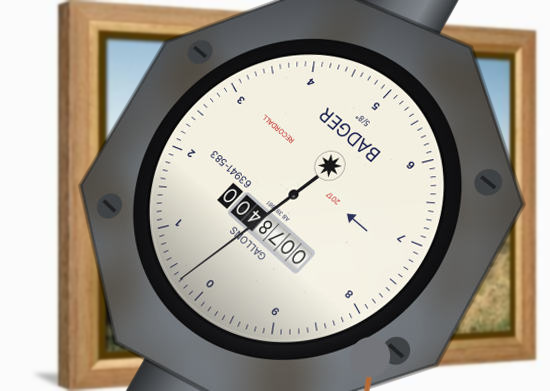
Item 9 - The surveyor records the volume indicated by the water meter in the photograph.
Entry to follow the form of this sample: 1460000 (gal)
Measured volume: 78400.3 (gal)
